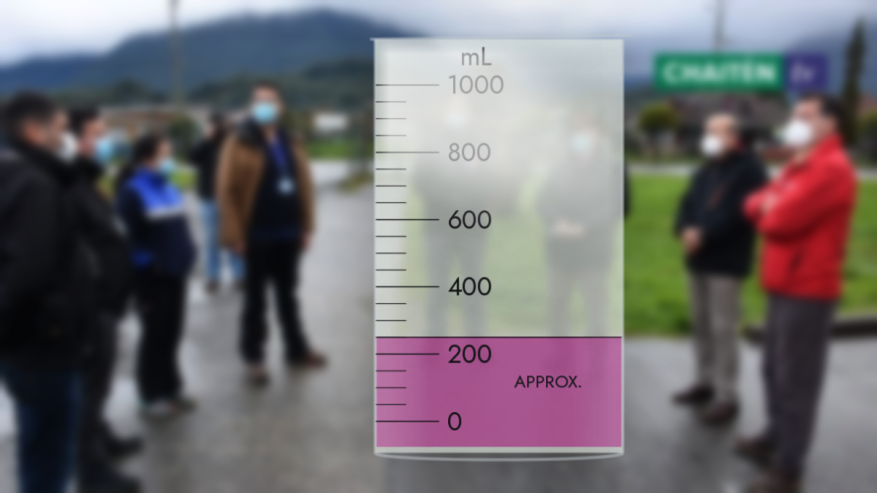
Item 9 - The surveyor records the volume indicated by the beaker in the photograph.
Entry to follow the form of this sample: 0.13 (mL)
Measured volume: 250 (mL)
